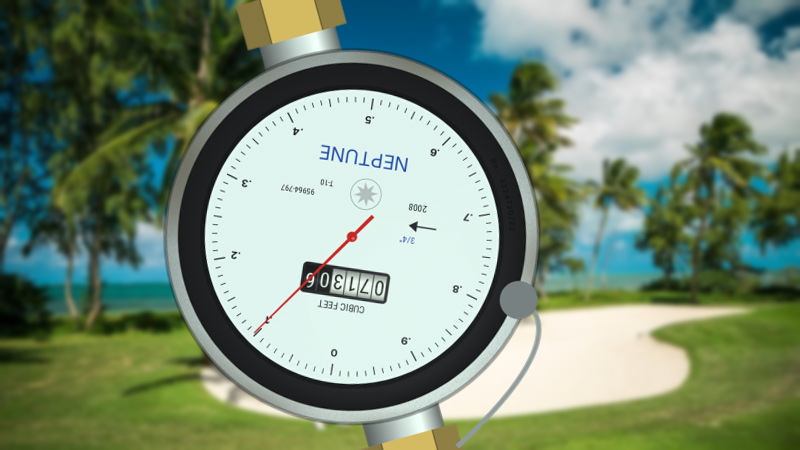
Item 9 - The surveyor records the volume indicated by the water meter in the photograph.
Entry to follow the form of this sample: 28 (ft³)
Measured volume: 71306.10 (ft³)
